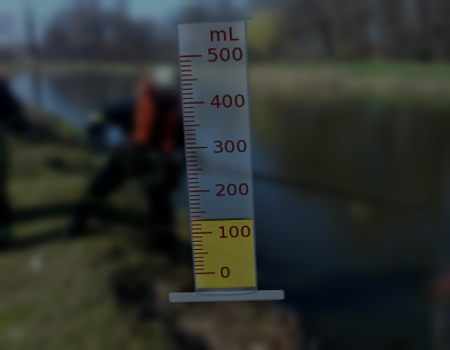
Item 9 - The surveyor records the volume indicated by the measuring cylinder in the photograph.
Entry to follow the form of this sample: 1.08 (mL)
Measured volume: 130 (mL)
